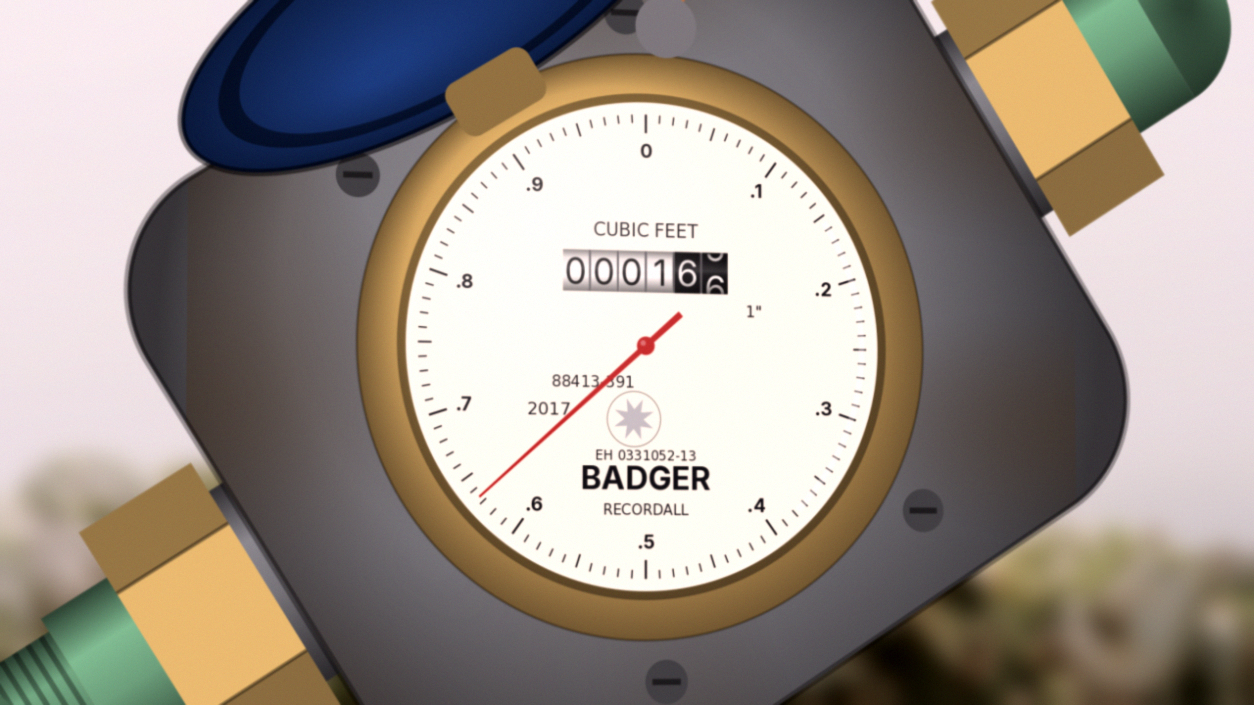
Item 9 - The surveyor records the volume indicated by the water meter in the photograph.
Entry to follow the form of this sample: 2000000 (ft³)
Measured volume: 165.63 (ft³)
